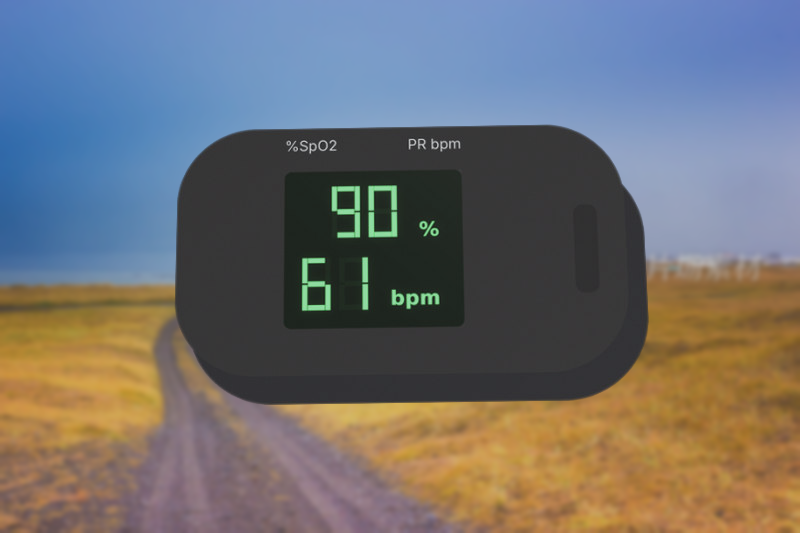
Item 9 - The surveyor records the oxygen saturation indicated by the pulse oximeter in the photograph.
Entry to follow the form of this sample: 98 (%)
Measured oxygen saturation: 90 (%)
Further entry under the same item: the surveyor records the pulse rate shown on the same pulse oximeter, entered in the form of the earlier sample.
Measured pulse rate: 61 (bpm)
